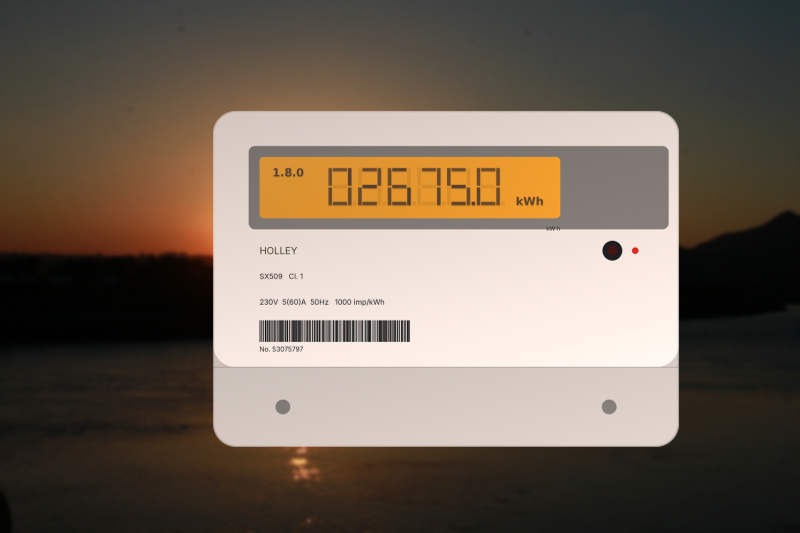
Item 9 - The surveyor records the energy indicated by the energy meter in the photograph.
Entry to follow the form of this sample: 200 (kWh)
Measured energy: 2675.0 (kWh)
